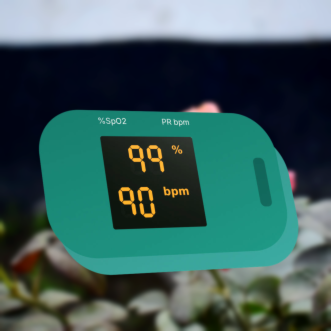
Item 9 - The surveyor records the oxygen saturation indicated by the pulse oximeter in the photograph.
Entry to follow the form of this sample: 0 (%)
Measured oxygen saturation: 99 (%)
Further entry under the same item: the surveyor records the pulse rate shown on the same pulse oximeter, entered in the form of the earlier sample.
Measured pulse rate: 90 (bpm)
